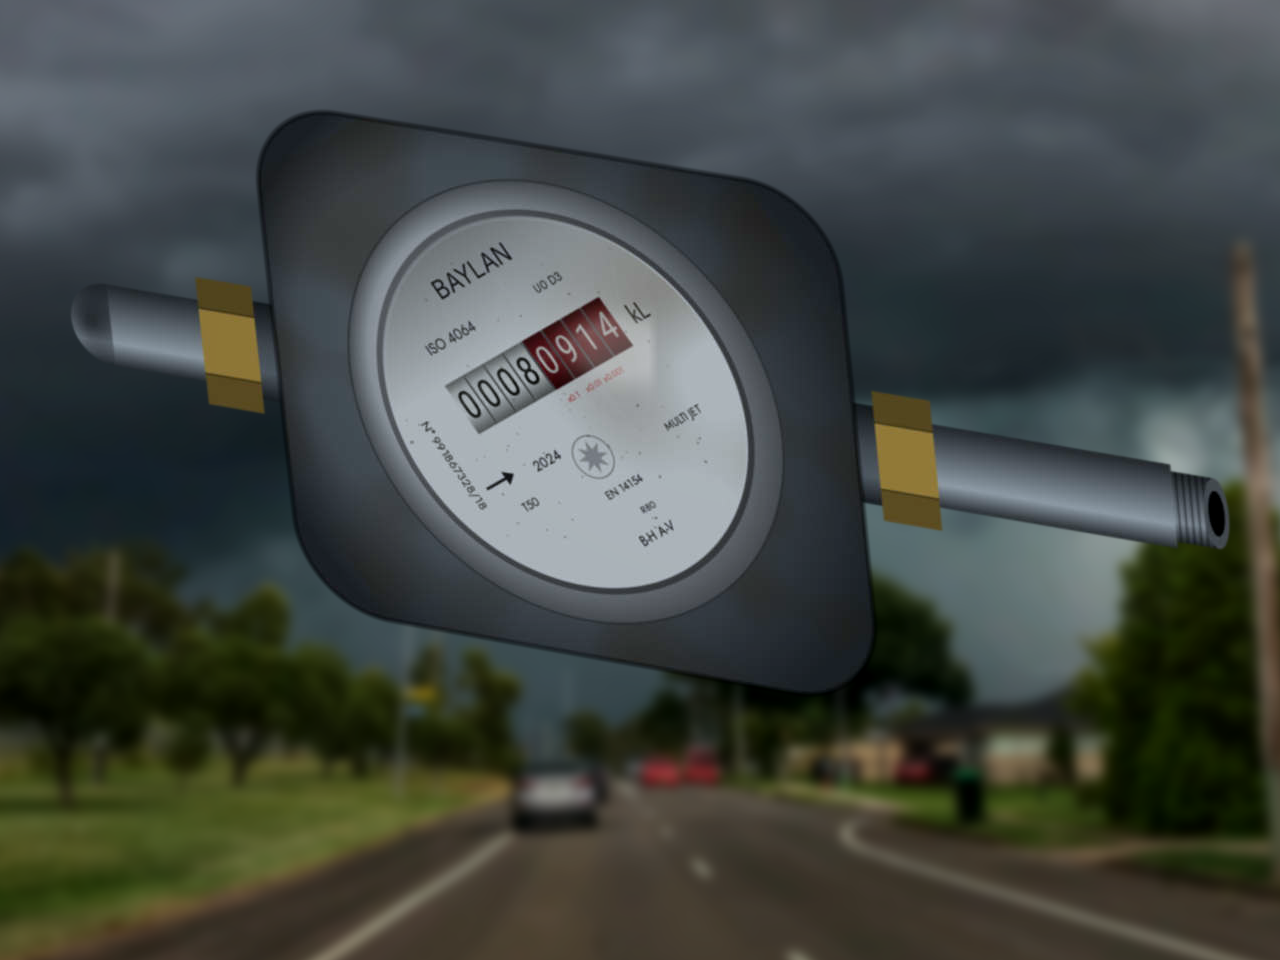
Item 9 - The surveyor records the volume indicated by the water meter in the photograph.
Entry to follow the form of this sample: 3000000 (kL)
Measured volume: 8.0914 (kL)
